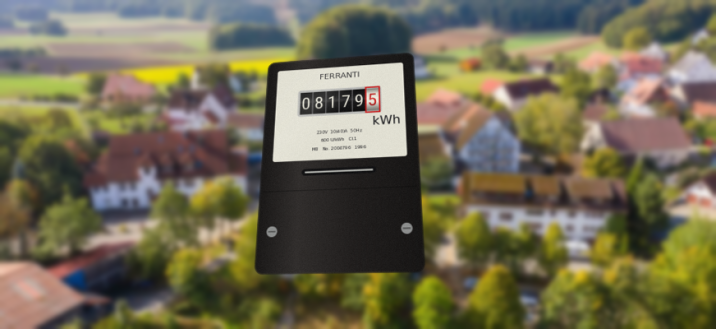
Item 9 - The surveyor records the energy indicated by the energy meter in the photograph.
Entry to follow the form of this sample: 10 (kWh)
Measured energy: 8179.5 (kWh)
